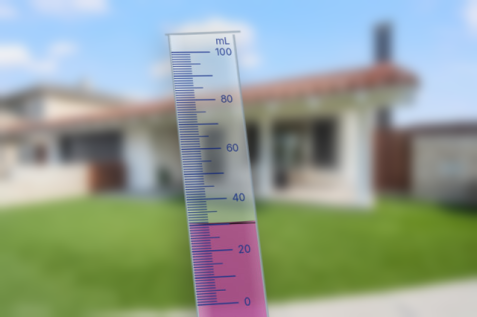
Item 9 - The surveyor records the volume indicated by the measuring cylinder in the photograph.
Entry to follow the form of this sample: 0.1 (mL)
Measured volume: 30 (mL)
